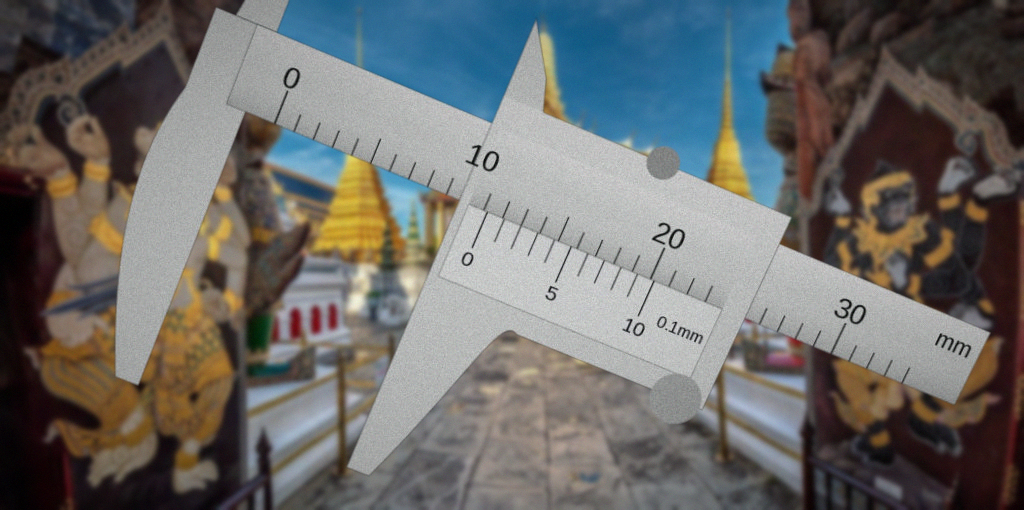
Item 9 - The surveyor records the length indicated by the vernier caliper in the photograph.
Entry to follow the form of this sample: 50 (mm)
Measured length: 11.2 (mm)
